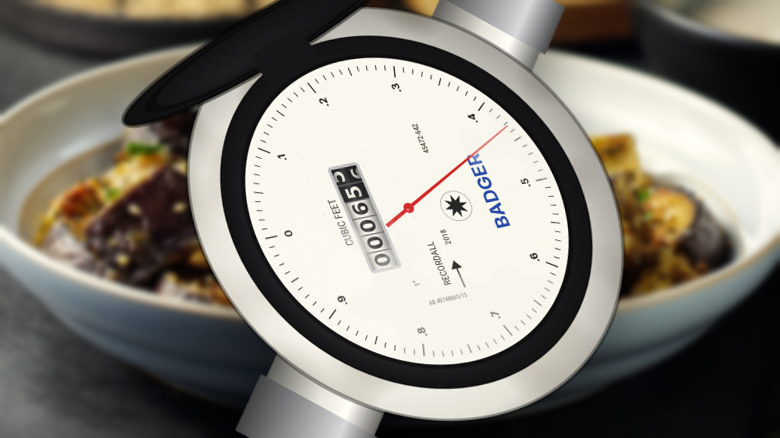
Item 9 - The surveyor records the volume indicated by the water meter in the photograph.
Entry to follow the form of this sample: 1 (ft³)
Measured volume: 655.43 (ft³)
